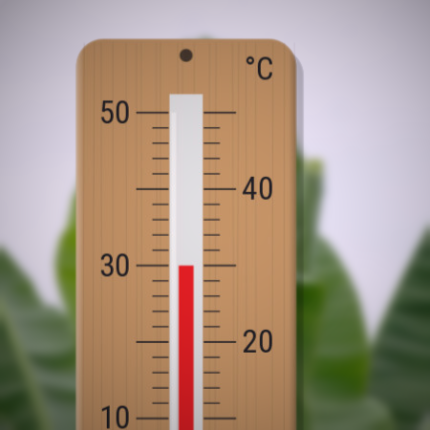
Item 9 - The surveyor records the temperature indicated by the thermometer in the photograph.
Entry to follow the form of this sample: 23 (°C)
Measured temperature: 30 (°C)
